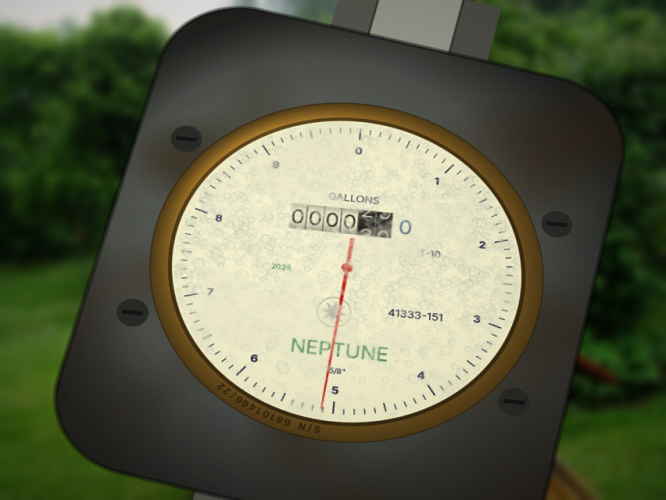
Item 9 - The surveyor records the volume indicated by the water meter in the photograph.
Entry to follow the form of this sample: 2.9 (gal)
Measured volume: 295.1 (gal)
